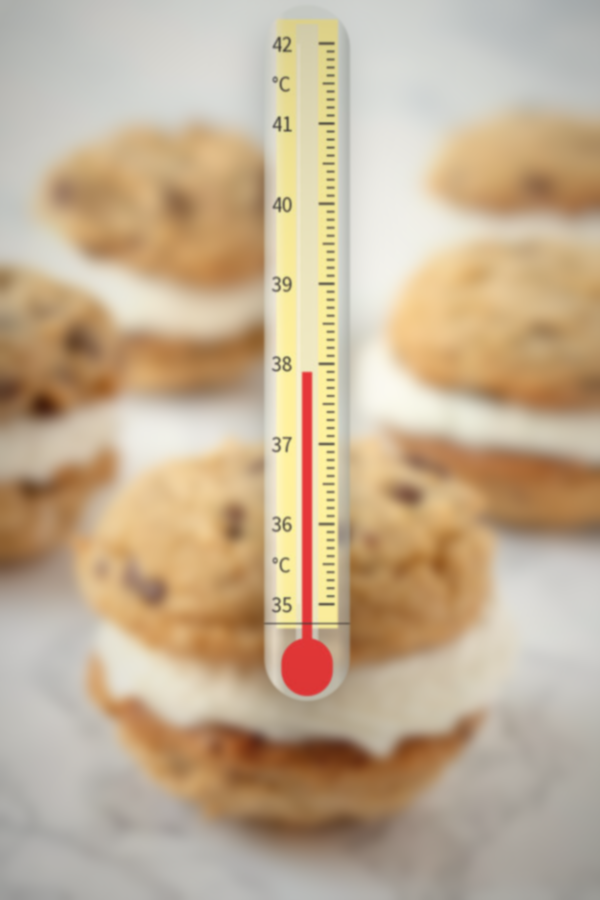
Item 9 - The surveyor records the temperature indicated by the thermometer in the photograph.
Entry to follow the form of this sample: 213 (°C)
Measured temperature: 37.9 (°C)
